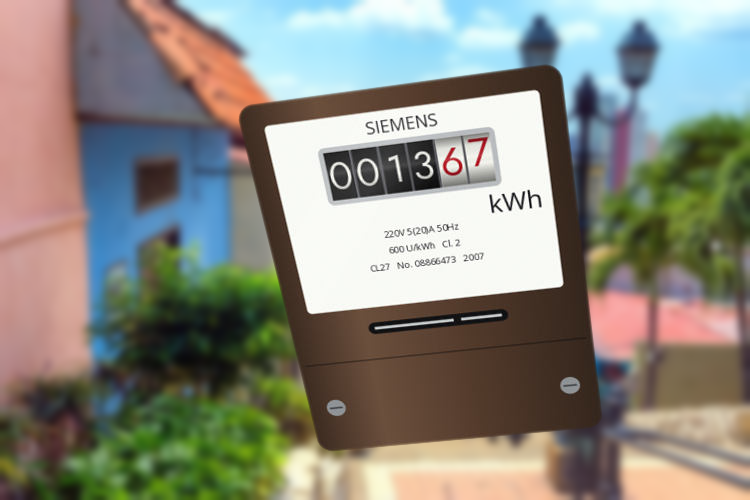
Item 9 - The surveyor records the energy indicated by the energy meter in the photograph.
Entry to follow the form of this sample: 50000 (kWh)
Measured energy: 13.67 (kWh)
